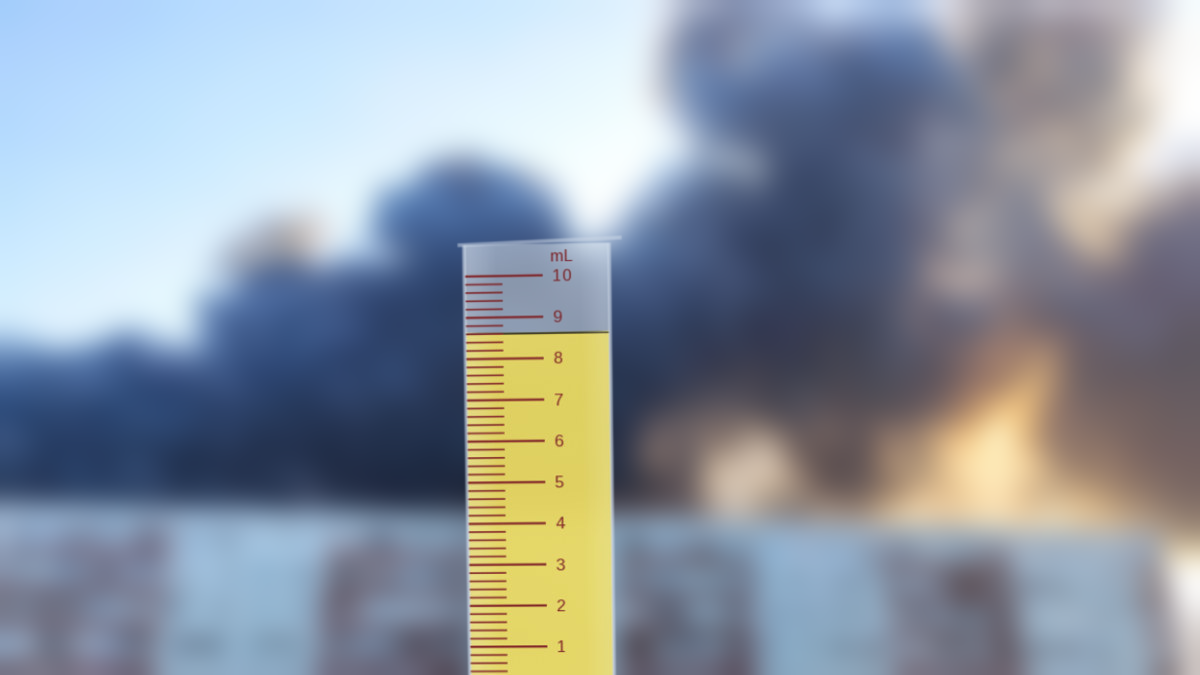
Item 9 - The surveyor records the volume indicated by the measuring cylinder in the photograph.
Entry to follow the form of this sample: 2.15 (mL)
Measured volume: 8.6 (mL)
